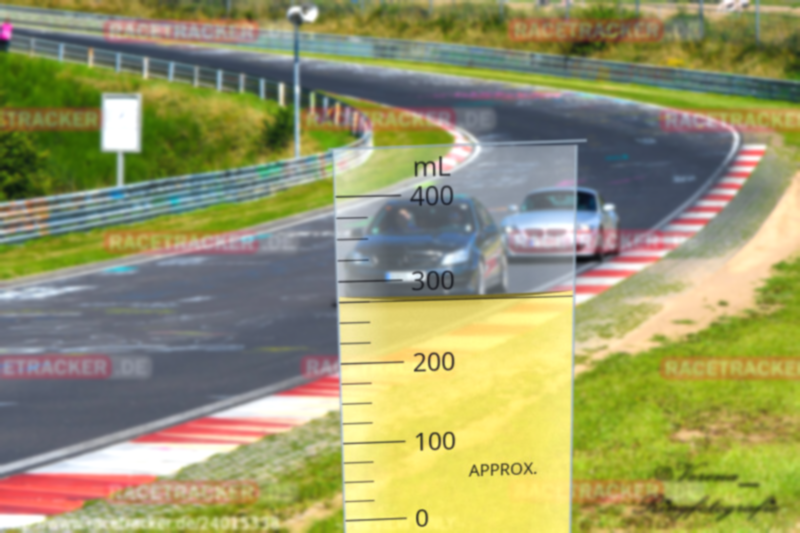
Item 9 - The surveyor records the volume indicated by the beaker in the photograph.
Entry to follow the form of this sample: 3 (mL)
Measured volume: 275 (mL)
